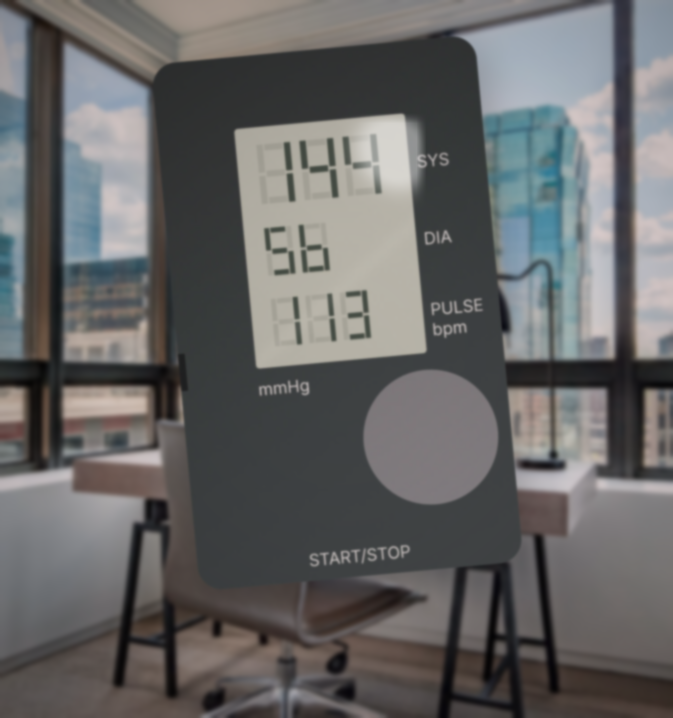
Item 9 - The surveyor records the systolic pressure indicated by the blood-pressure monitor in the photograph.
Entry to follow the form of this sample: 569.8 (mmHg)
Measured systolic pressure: 144 (mmHg)
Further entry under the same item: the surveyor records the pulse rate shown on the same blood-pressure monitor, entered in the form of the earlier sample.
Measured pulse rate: 113 (bpm)
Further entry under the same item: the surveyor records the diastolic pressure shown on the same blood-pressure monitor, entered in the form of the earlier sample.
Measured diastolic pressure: 56 (mmHg)
